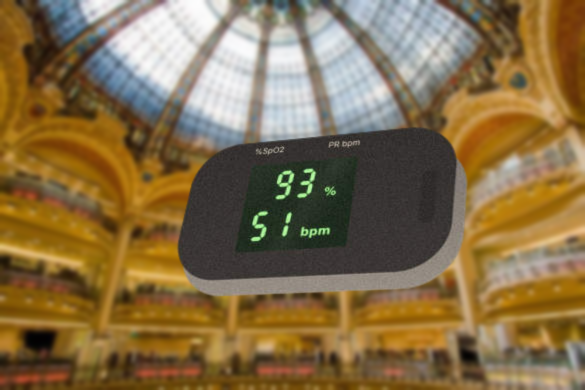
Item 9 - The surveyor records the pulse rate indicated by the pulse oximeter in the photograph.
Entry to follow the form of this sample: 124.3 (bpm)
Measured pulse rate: 51 (bpm)
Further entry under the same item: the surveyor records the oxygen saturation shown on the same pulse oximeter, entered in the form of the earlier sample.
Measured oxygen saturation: 93 (%)
